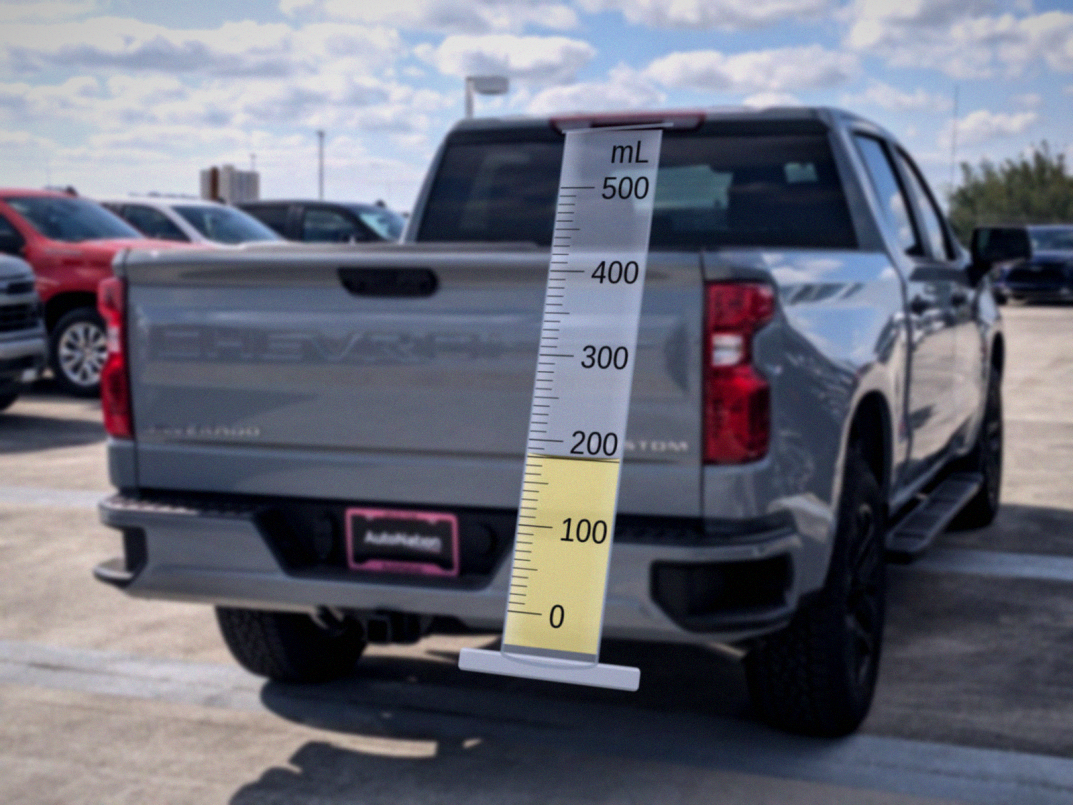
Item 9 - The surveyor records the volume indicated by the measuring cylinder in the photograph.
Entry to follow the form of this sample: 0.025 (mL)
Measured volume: 180 (mL)
